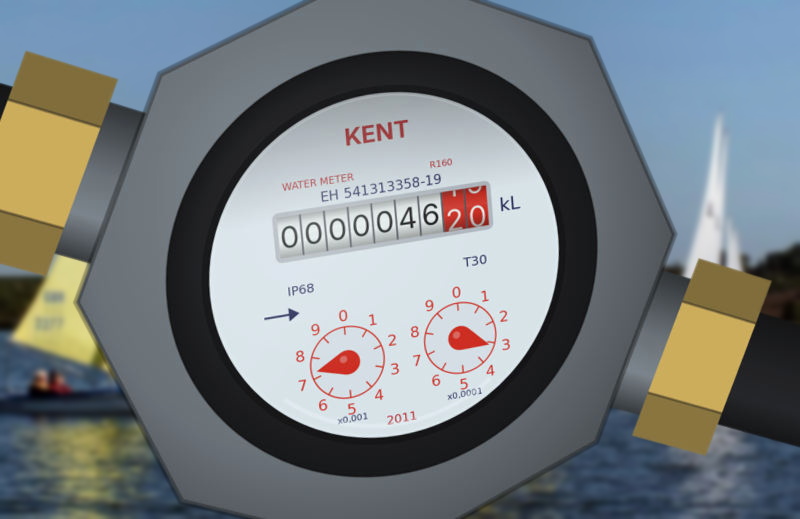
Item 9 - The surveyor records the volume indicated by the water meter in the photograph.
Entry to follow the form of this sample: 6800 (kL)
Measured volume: 46.1973 (kL)
